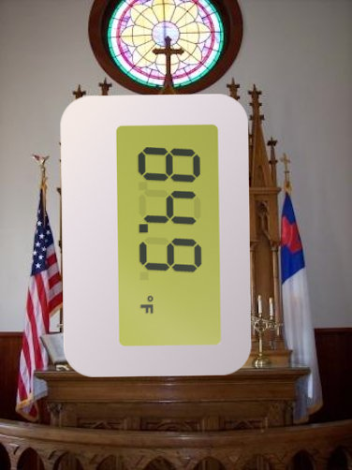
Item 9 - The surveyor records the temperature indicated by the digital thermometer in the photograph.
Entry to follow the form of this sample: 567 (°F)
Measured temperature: 84.9 (°F)
